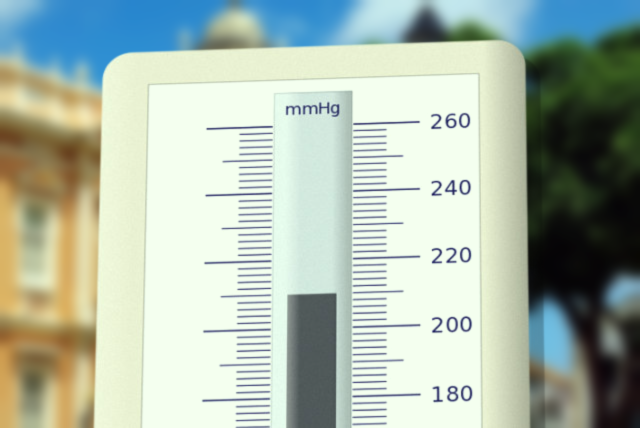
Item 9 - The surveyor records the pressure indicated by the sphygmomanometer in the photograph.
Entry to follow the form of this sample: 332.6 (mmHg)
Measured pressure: 210 (mmHg)
